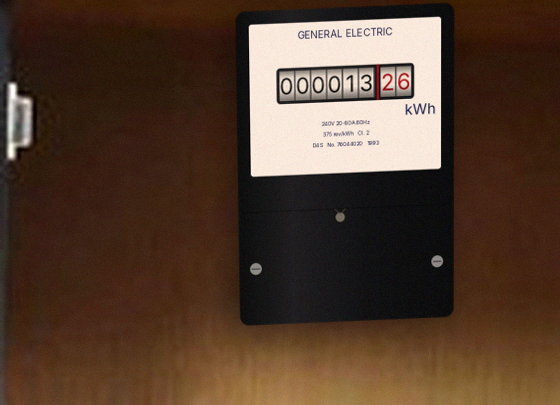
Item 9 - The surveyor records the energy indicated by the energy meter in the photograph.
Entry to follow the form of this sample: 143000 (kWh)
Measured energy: 13.26 (kWh)
